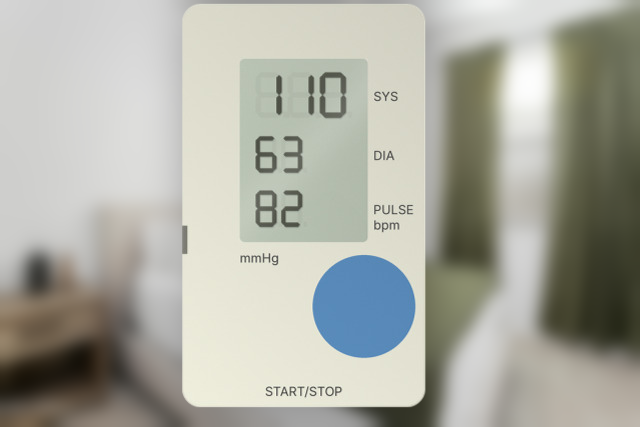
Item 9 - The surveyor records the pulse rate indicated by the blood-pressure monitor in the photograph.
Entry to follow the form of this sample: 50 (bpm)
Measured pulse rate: 82 (bpm)
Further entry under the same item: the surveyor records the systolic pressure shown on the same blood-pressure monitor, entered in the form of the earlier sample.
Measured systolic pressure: 110 (mmHg)
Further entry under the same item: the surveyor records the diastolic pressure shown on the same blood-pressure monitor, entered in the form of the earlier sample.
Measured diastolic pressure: 63 (mmHg)
